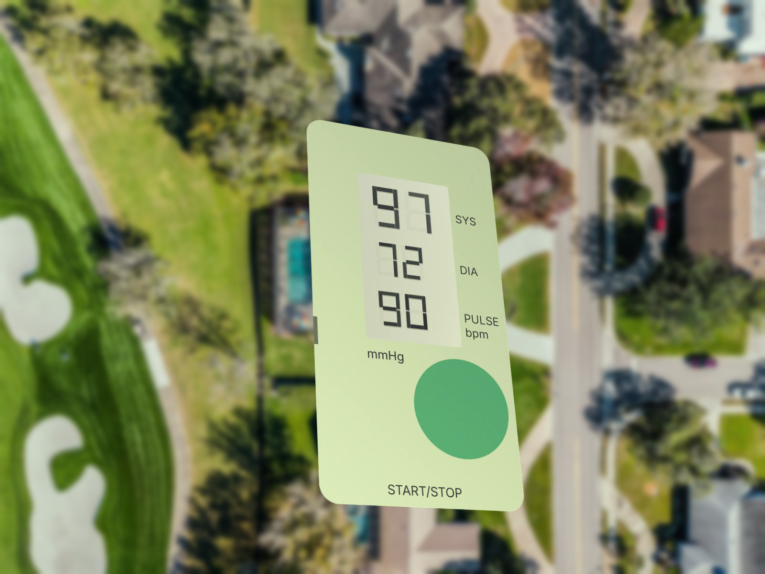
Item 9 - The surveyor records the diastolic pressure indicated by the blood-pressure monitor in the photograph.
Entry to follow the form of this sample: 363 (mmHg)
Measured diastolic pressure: 72 (mmHg)
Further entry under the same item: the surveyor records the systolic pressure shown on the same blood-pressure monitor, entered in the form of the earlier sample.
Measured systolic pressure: 97 (mmHg)
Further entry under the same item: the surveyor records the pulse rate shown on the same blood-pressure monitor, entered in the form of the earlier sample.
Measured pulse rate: 90 (bpm)
